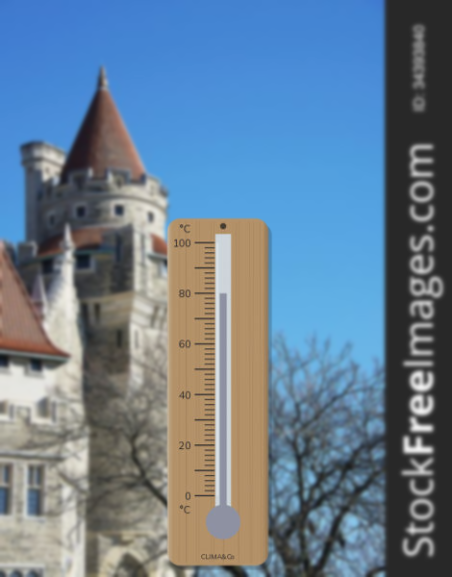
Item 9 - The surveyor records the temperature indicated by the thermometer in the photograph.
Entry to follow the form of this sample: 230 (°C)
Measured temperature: 80 (°C)
